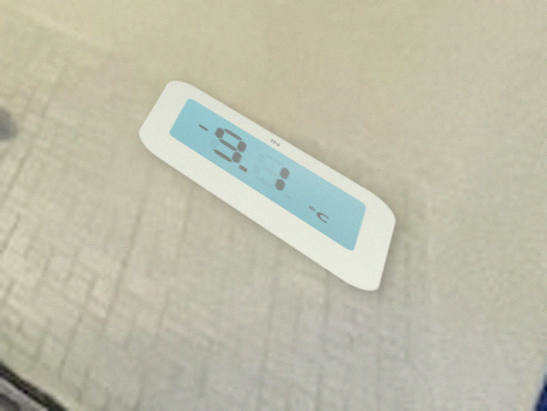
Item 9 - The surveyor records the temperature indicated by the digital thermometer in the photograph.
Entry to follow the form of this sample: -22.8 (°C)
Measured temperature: -9.1 (°C)
